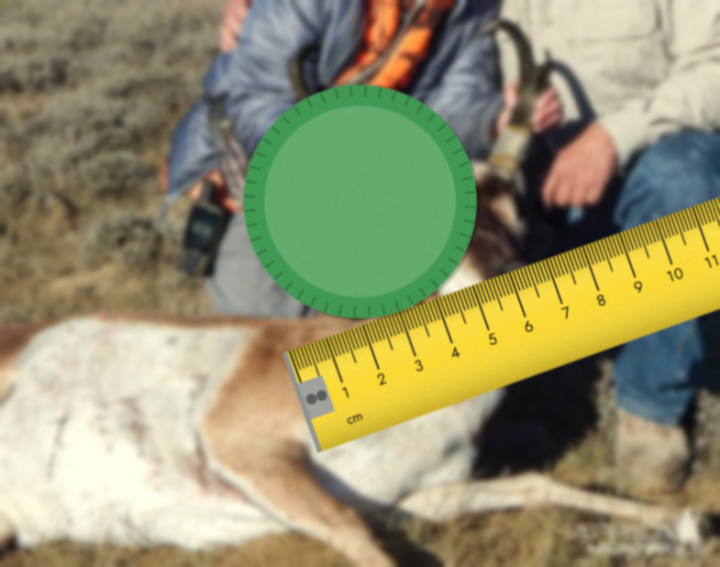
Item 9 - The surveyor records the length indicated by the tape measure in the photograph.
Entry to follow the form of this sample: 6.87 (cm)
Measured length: 6 (cm)
